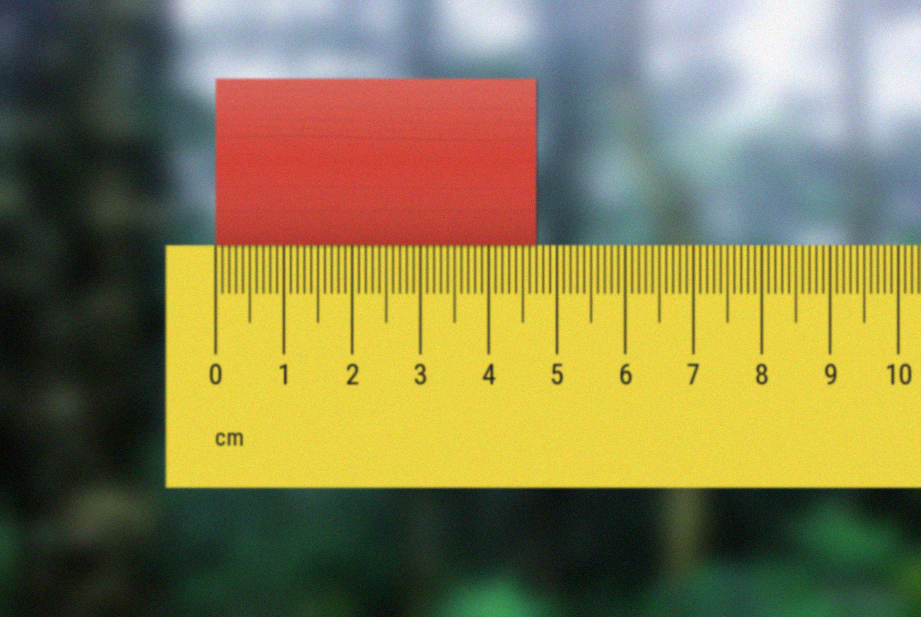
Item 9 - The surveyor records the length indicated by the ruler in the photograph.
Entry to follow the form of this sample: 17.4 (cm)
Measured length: 4.7 (cm)
